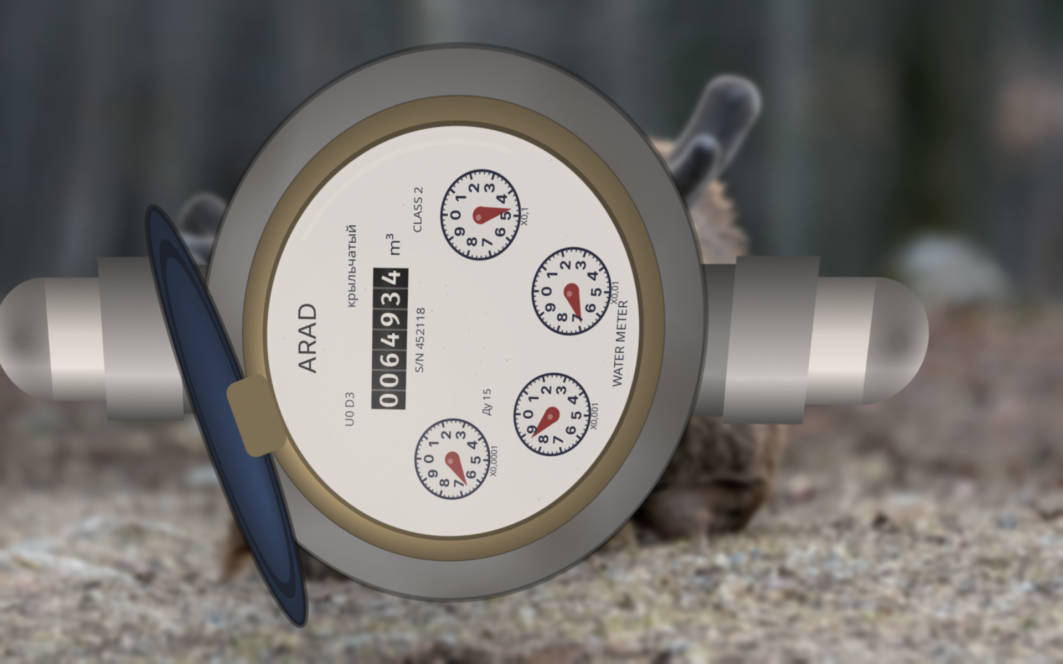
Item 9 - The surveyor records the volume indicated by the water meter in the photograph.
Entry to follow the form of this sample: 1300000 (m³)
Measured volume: 64934.4686 (m³)
